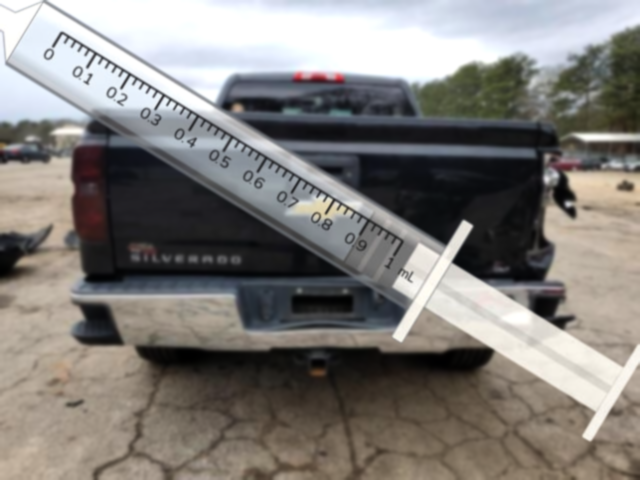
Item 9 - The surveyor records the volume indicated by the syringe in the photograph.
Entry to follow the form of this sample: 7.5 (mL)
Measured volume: 0.9 (mL)
